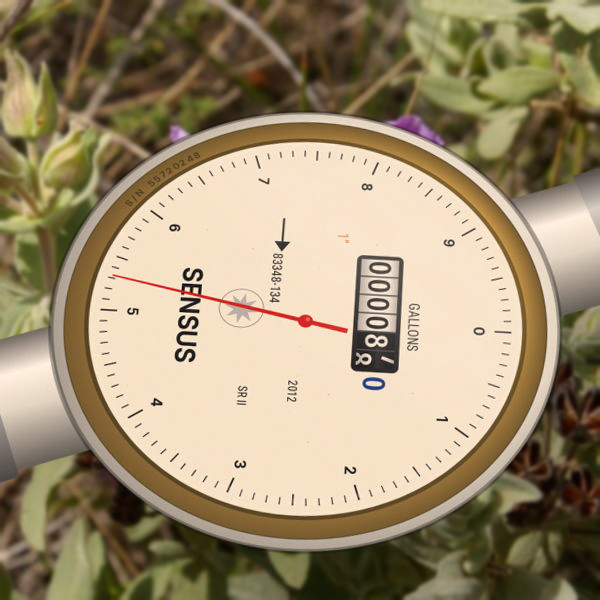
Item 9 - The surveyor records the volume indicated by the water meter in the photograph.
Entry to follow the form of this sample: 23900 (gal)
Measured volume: 875.3 (gal)
